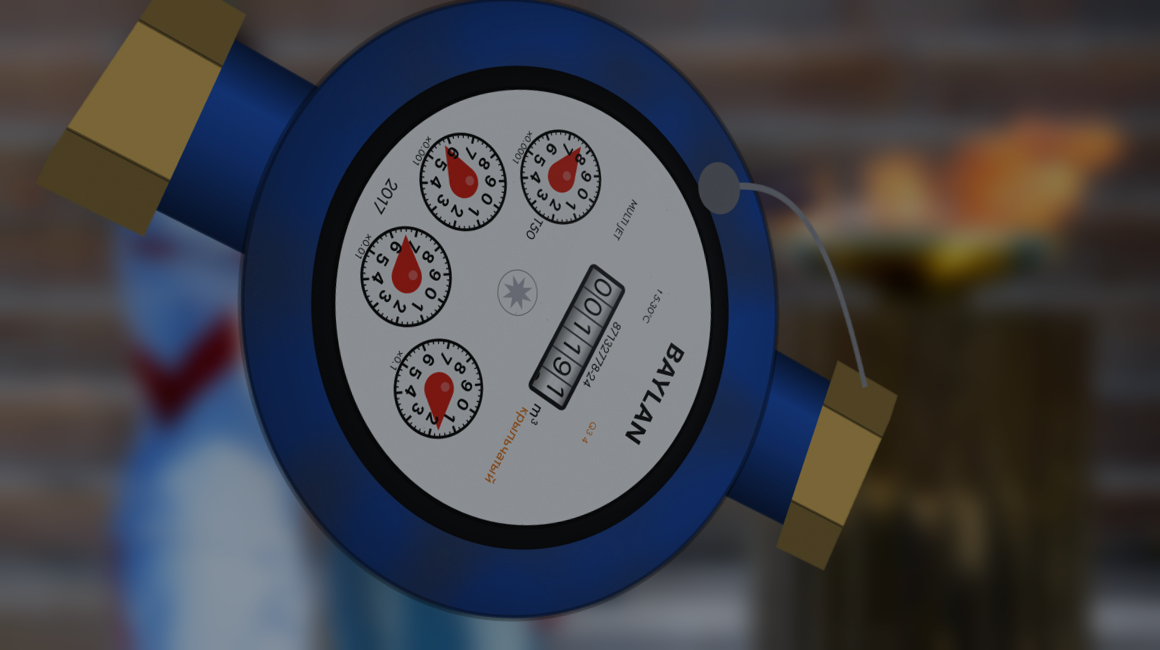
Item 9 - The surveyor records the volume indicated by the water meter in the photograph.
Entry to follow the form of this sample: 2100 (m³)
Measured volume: 1191.1657 (m³)
